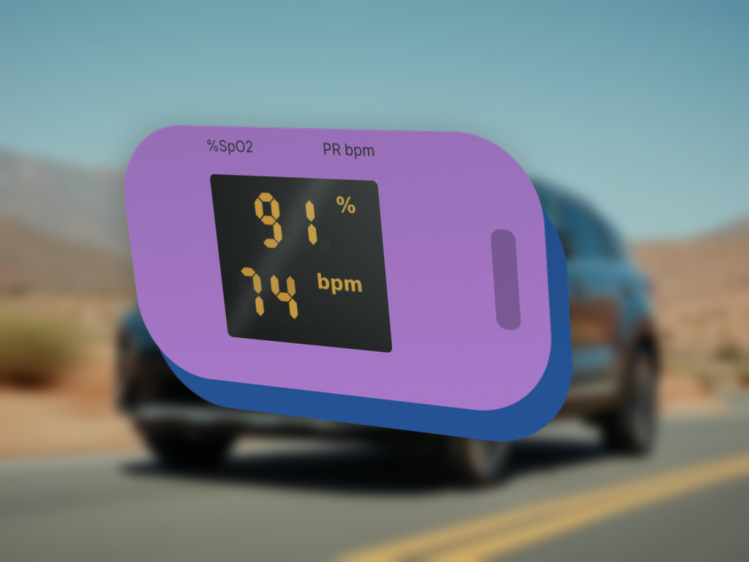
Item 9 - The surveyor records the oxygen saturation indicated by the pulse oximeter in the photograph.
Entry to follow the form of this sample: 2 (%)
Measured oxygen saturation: 91 (%)
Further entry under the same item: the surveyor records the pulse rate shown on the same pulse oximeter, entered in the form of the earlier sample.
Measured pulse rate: 74 (bpm)
